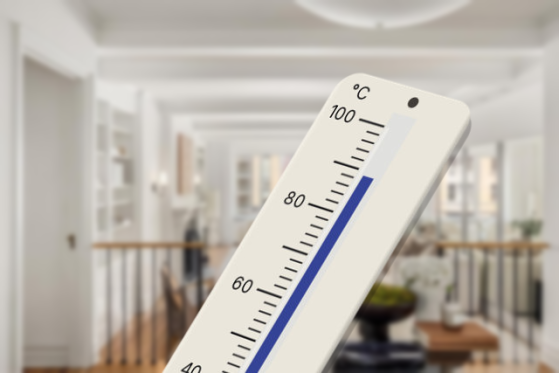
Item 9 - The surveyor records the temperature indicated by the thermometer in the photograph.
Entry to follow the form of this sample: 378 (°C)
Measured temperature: 89 (°C)
